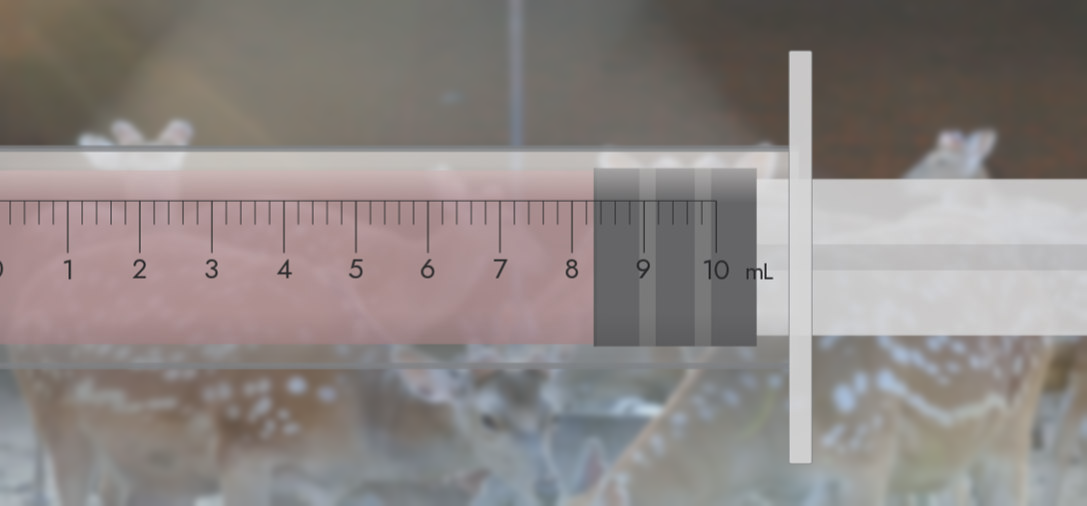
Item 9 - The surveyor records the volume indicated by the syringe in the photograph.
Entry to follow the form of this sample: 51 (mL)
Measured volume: 8.3 (mL)
